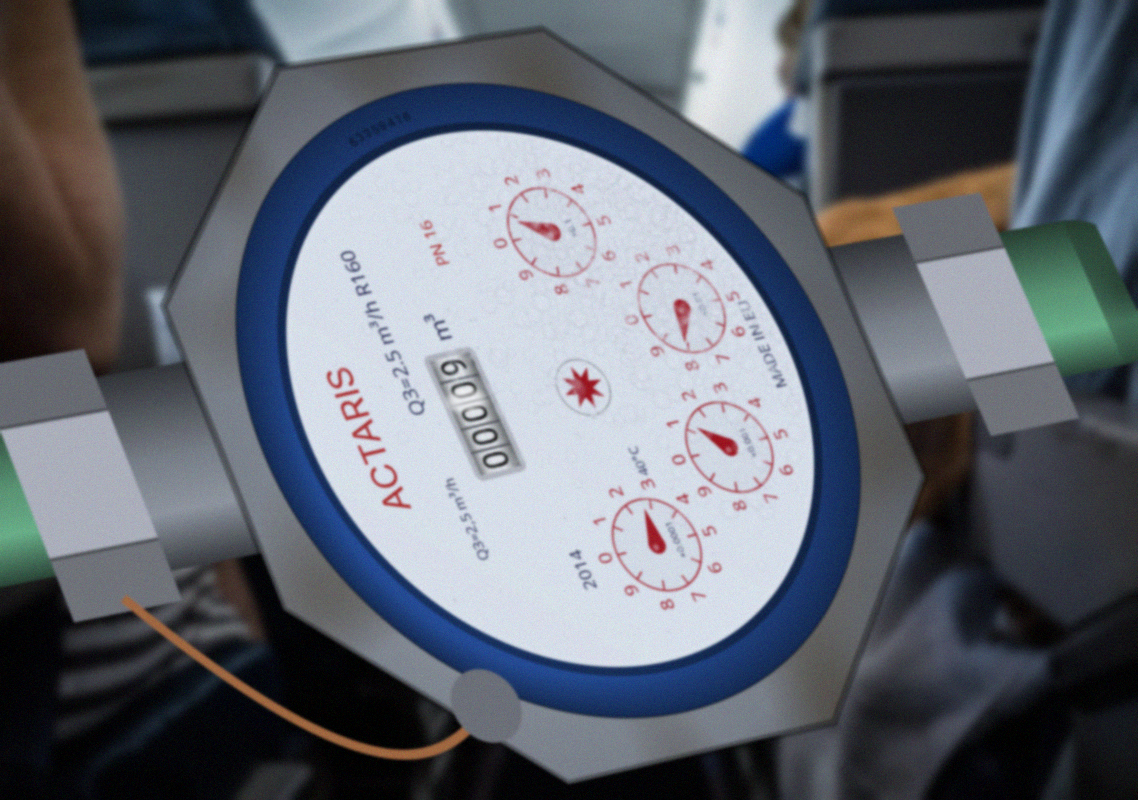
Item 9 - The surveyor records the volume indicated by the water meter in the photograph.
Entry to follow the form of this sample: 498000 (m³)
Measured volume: 9.0812 (m³)
